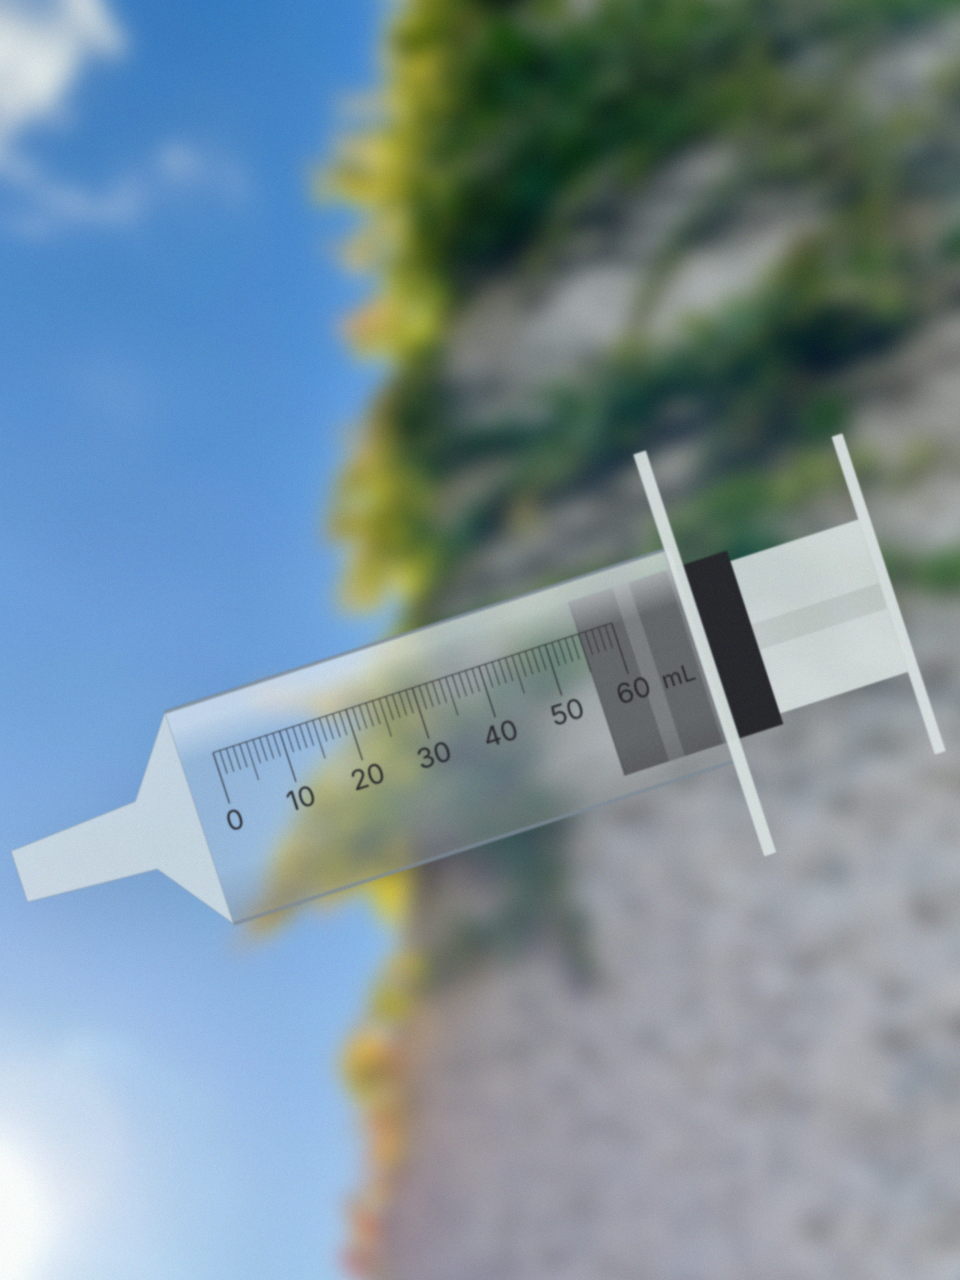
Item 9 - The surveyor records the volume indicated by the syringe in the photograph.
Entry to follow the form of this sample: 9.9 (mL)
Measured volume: 55 (mL)
